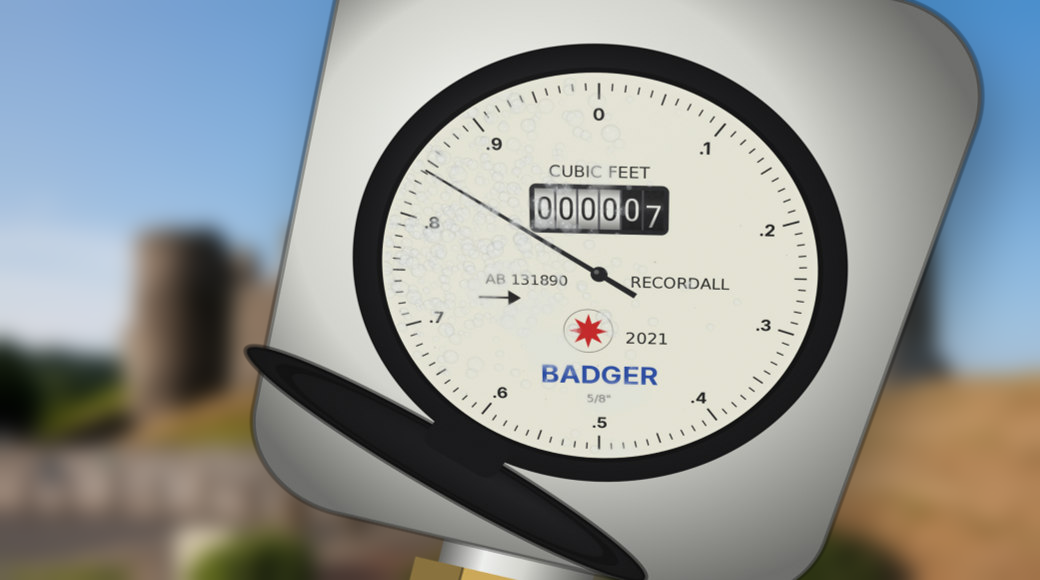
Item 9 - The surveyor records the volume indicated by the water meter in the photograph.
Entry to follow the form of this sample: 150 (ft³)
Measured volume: 6.84 (ft³)
